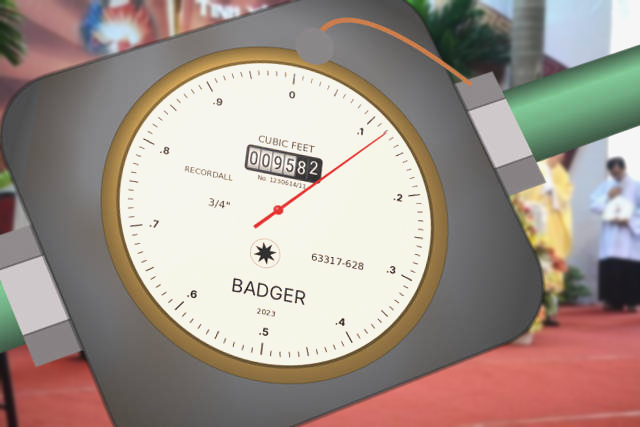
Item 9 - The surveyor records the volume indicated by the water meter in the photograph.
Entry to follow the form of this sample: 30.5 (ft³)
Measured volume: 9582.12 (ft³)
